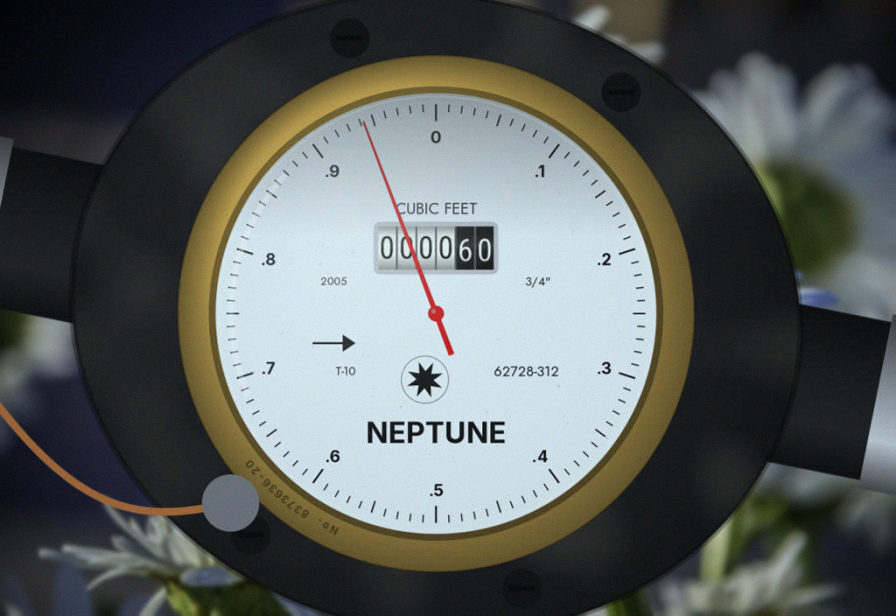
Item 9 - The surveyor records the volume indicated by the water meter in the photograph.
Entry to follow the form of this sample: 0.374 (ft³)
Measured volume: 59.94 (ft³)
